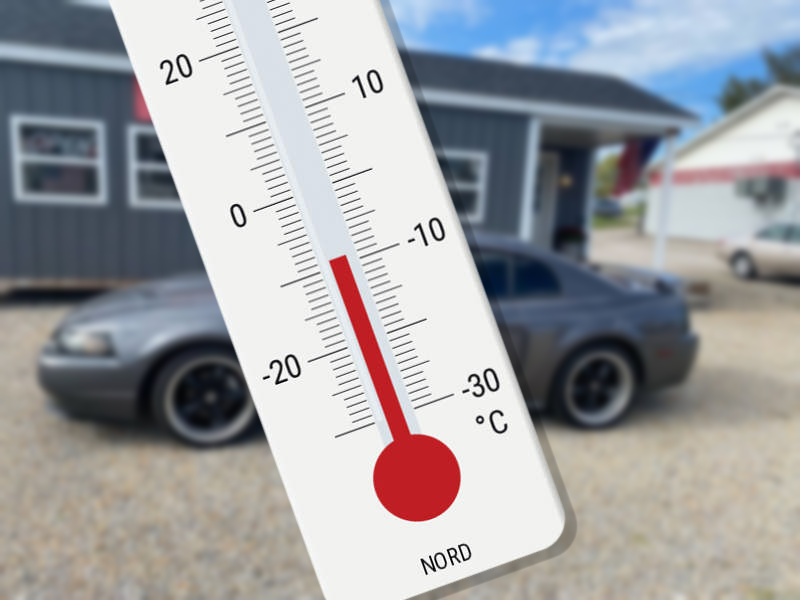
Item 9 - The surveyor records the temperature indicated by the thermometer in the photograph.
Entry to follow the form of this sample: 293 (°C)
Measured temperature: -9 (°C)
